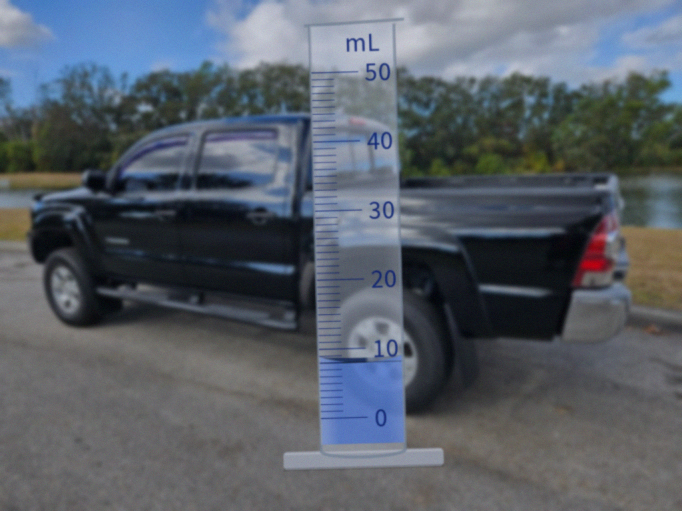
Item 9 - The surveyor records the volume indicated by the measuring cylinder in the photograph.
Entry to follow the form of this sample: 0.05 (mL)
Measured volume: 8 (mL)
